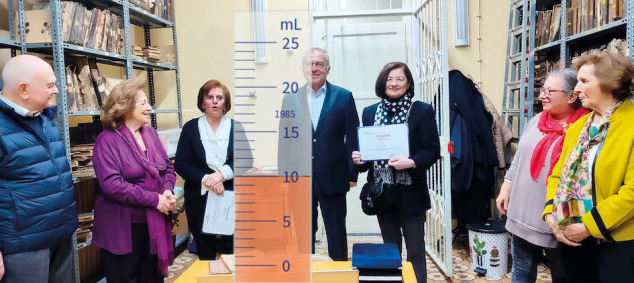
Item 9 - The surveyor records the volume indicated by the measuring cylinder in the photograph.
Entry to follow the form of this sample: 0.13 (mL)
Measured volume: 10 (mL)
